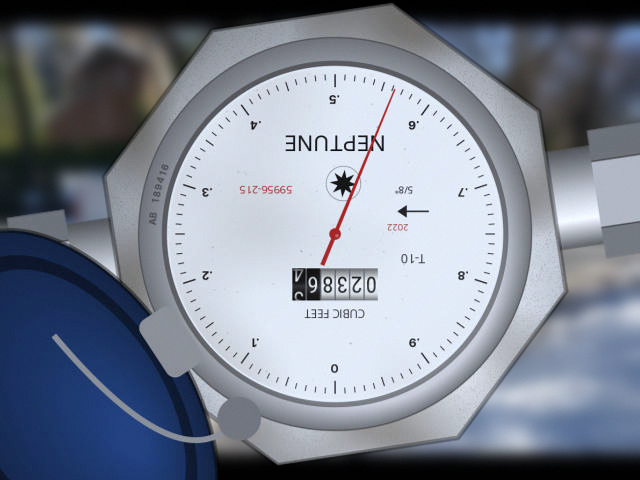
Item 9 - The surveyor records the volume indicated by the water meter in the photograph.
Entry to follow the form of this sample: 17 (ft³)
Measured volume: 23863.56 (ft³)
